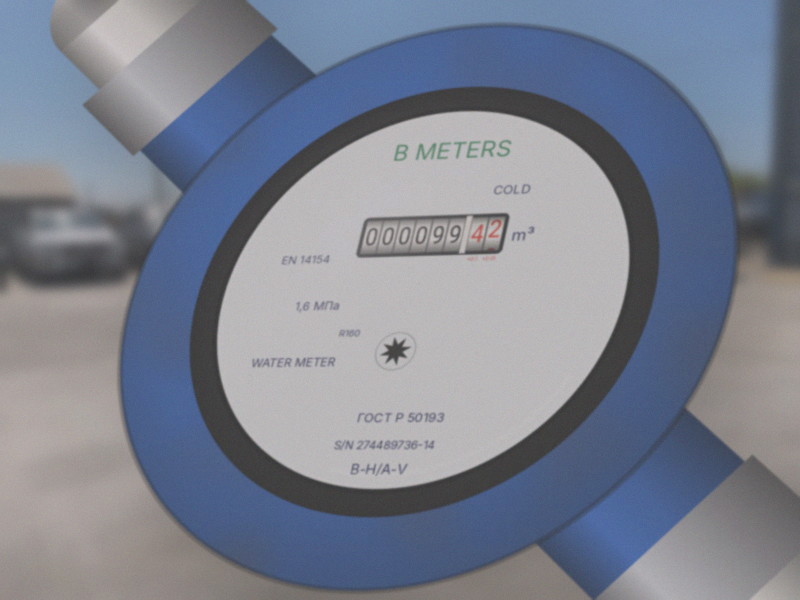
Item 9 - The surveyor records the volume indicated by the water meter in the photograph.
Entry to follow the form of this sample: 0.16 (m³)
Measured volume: 99.42 (m³)
